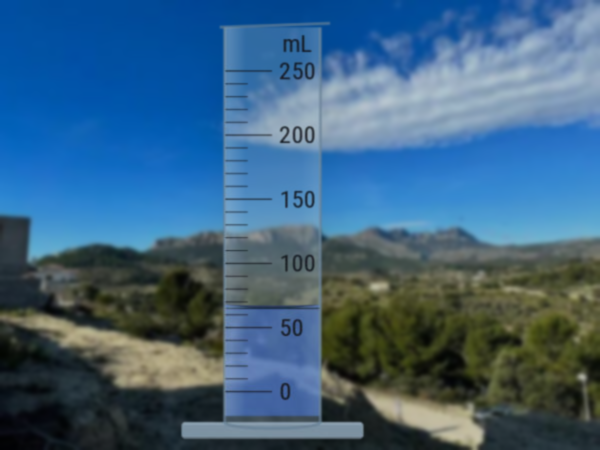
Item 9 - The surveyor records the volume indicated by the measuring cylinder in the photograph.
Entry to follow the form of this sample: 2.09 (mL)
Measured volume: 65 (mL)
